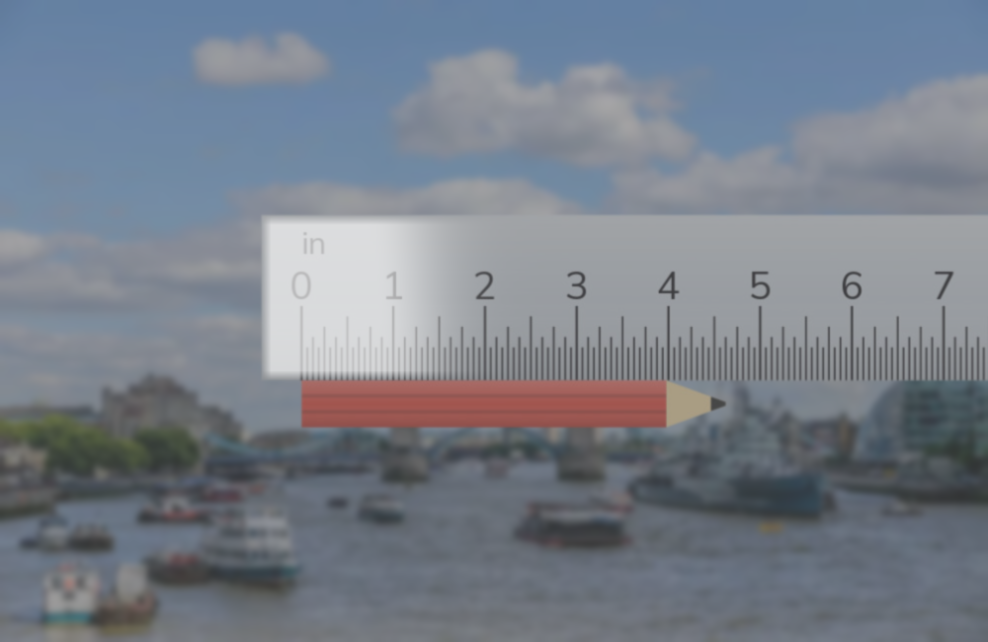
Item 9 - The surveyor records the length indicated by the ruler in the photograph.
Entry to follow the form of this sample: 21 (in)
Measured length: 4.625 (in)
